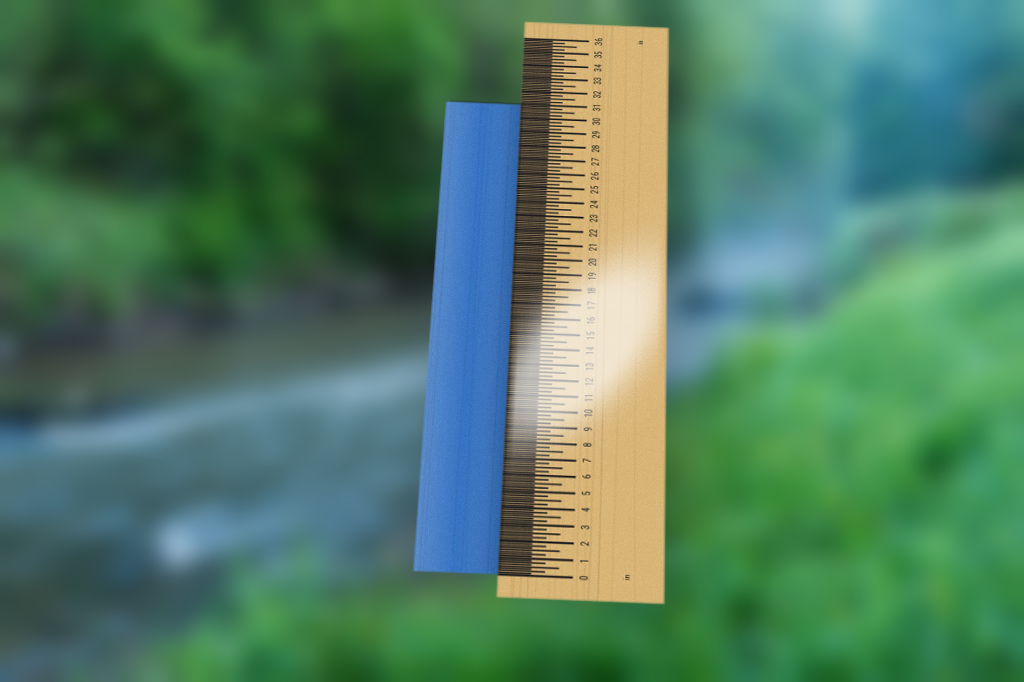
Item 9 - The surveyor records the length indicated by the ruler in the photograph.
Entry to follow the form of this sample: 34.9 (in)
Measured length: 31 (in)
